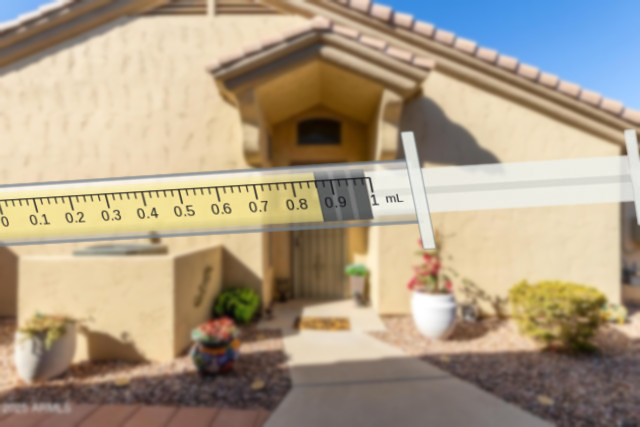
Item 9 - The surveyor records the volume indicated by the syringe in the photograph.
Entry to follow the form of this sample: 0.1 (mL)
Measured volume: 0.86 (mL)
